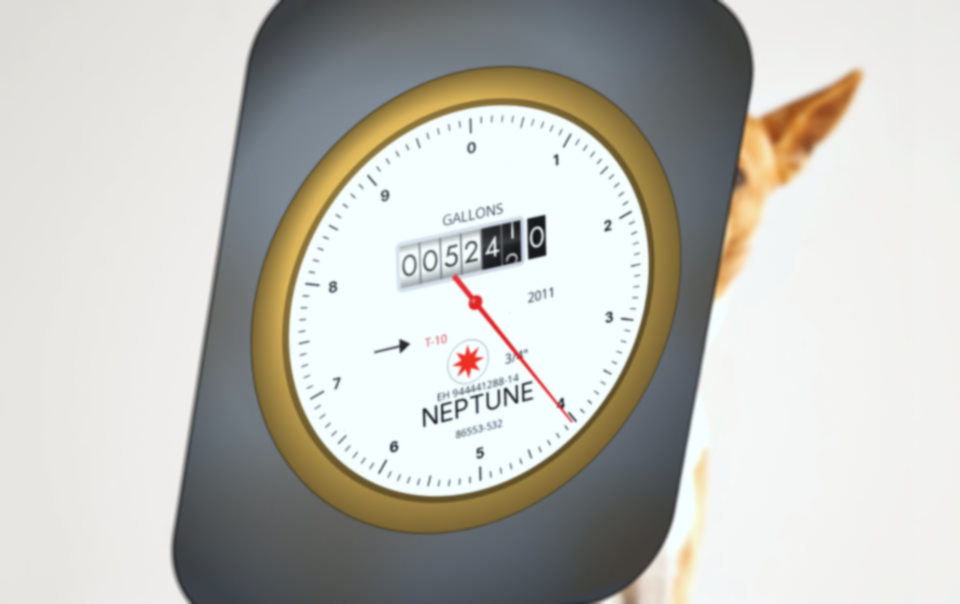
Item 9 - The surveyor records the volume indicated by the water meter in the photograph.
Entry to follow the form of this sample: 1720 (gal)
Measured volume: 52414.0 (gal)
